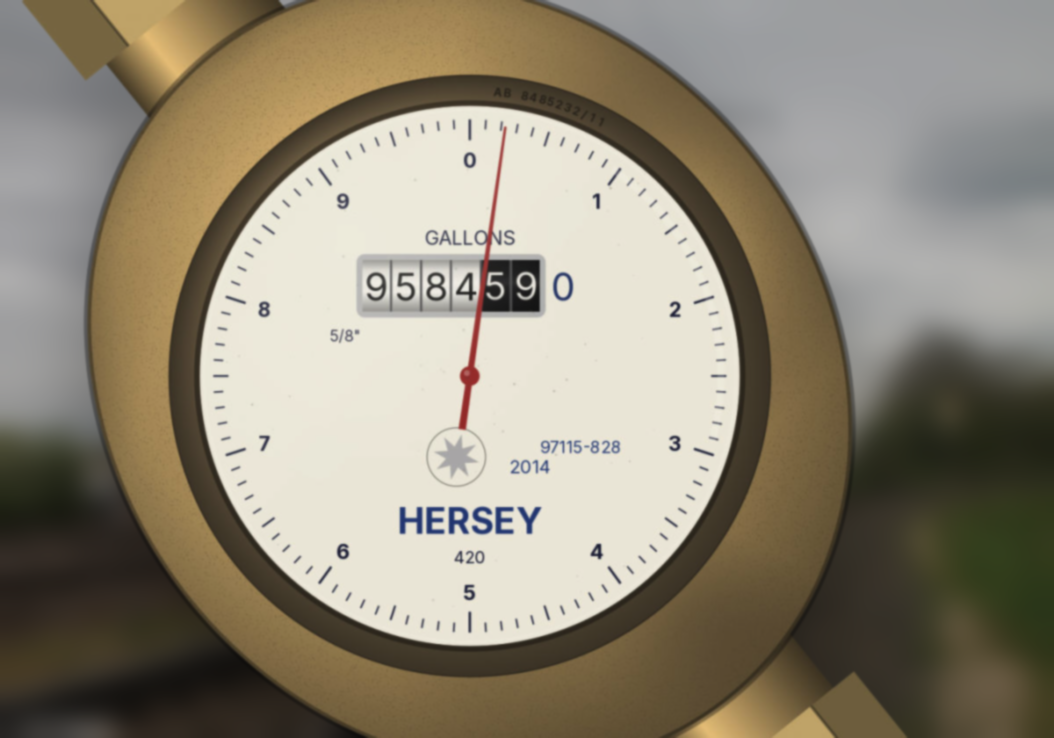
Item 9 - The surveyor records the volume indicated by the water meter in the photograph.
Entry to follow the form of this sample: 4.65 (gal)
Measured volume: 9584590.2 (gal)
